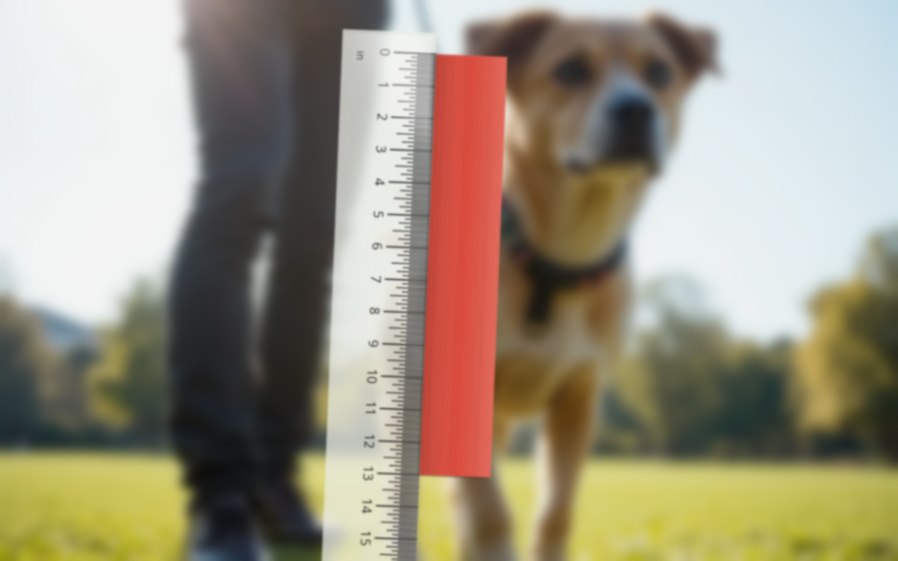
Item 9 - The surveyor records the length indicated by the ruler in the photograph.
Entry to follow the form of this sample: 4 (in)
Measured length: 13 (in)
